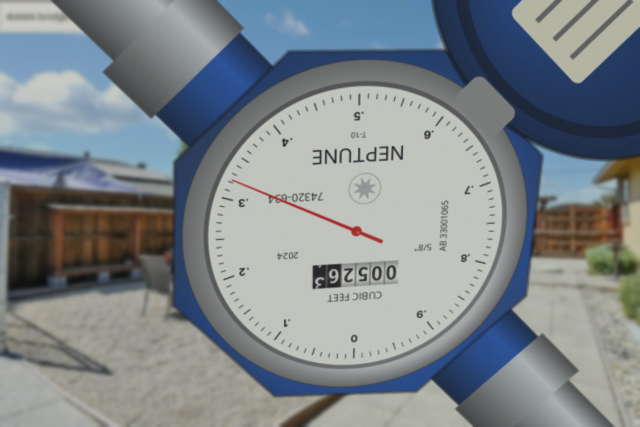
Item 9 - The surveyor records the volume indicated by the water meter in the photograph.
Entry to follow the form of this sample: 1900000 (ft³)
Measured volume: 5263.32 (ft³)
